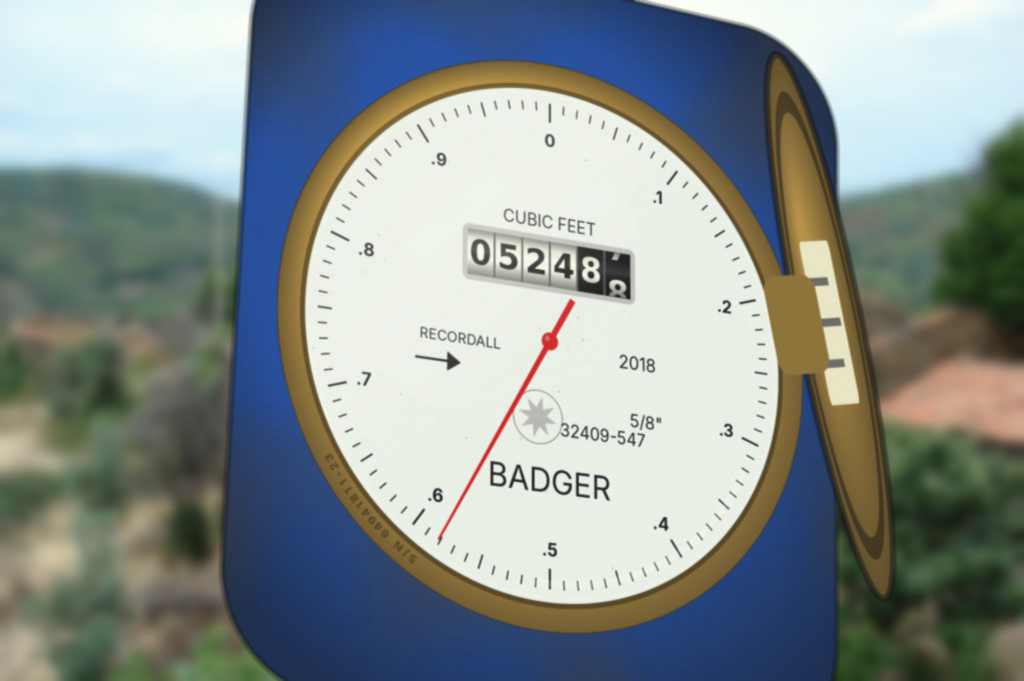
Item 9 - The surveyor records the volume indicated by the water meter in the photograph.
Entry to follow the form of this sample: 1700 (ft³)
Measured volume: 52487.58 (ft³)
